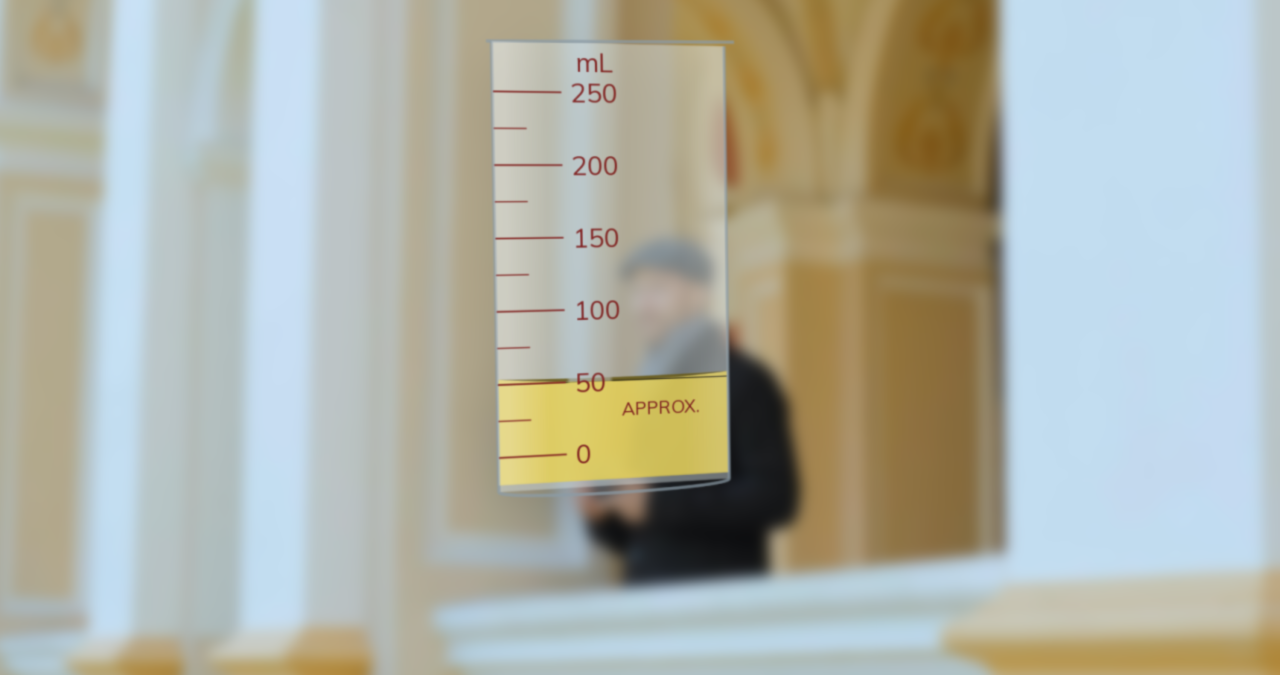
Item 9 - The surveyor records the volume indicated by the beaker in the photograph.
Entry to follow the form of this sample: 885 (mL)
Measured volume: 50 (mL)
